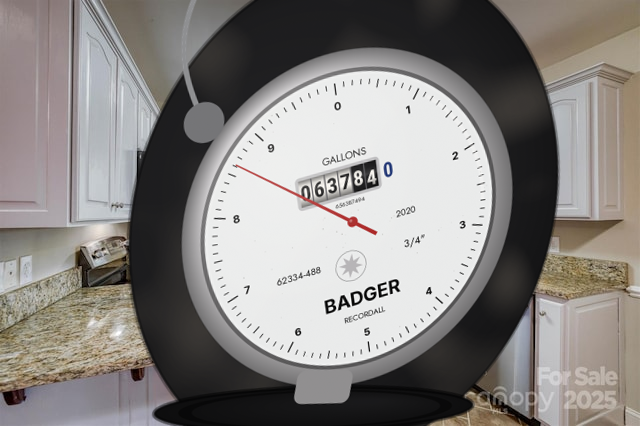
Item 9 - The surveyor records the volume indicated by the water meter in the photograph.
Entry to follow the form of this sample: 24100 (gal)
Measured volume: 637838.6 (gal)
